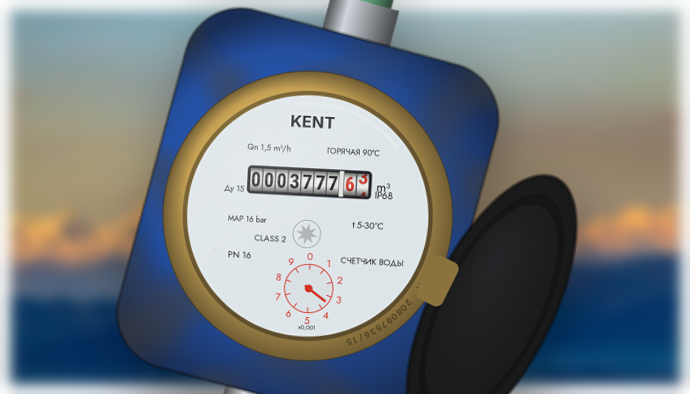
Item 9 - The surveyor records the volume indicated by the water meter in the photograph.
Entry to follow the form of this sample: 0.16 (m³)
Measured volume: 3777.633 (m³)
